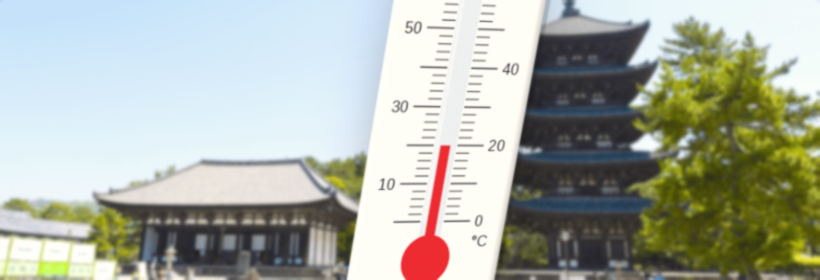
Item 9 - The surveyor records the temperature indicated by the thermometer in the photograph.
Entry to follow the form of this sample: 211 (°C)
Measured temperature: 20 (°C)
